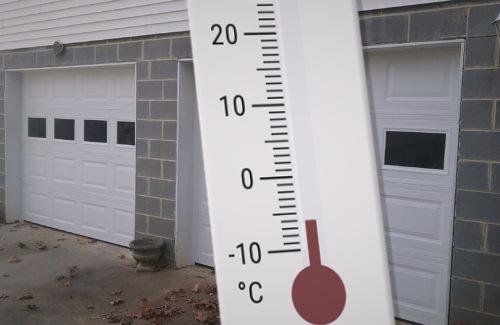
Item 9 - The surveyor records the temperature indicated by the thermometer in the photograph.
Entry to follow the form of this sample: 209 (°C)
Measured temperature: -6 (°C)
